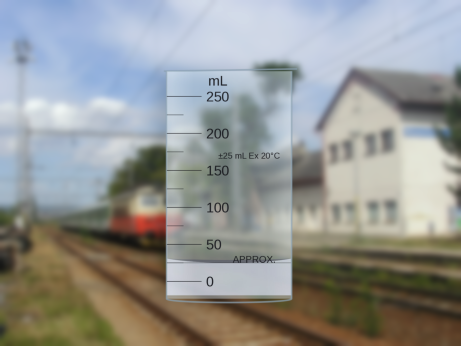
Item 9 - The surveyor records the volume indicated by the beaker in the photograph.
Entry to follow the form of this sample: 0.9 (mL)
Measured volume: 25 (mL)
